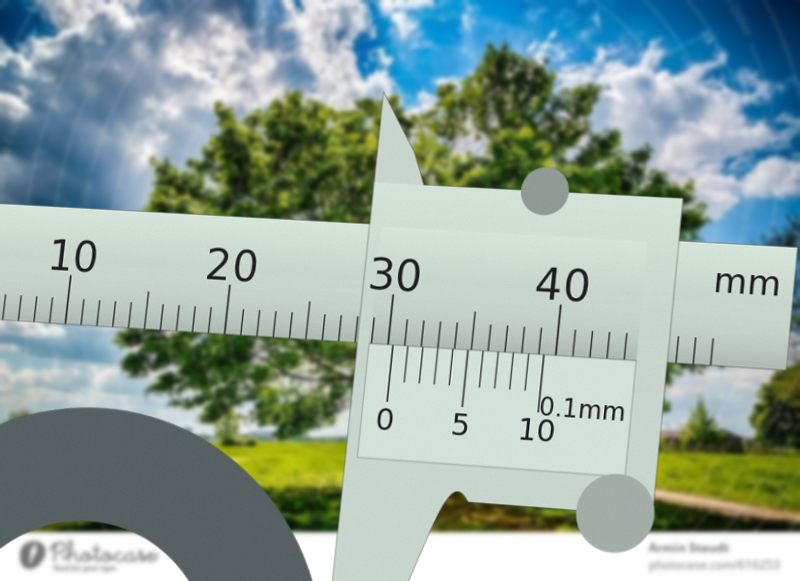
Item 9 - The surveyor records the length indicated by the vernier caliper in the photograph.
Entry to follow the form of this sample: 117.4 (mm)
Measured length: 30.3 (mm)
